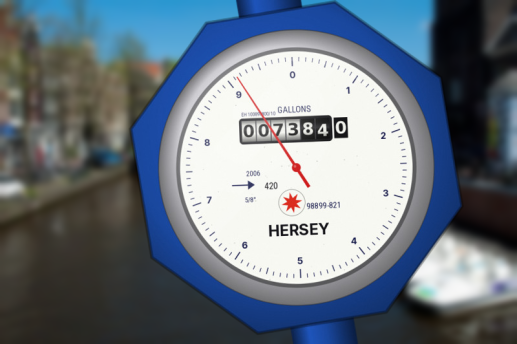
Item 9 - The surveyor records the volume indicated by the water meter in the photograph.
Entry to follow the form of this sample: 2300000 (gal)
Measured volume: 73839.1 (gal)
